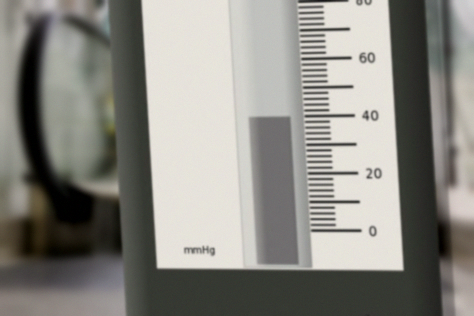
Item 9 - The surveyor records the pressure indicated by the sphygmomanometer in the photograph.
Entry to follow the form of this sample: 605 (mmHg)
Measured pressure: 40 (mmHg)
